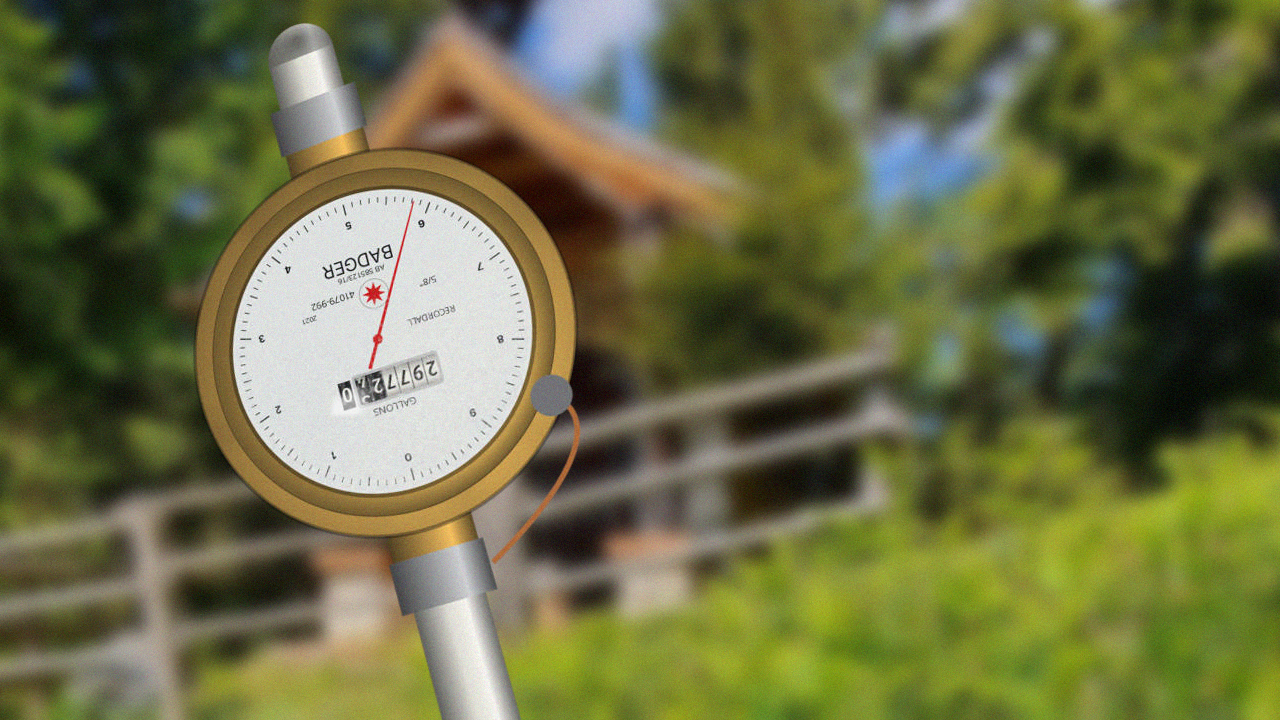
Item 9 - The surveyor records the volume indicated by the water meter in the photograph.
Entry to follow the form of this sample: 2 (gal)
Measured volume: 2977235.8 (gal)
